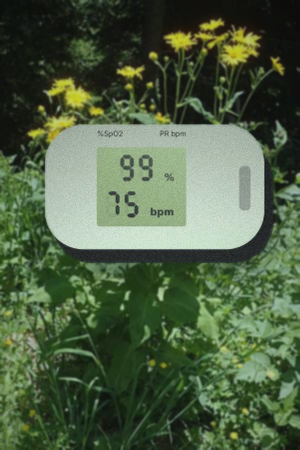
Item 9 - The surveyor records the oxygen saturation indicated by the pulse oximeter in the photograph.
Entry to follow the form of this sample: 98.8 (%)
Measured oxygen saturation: 99 (%)
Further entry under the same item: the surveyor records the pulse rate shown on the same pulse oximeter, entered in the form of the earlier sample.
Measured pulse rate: 75 (bpm)
